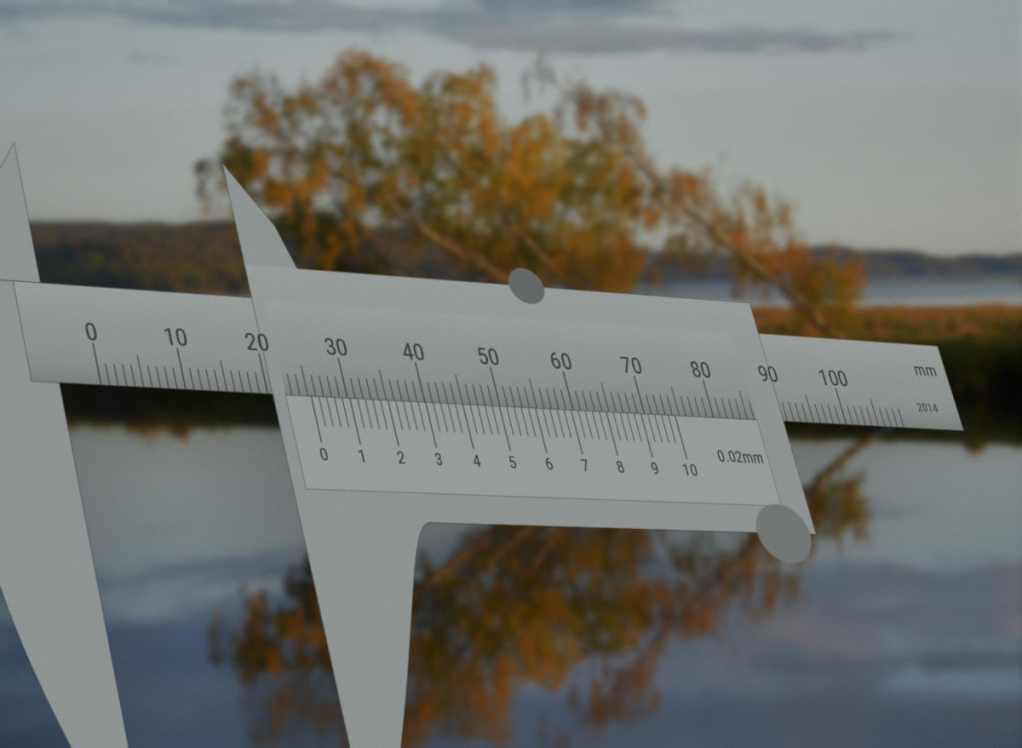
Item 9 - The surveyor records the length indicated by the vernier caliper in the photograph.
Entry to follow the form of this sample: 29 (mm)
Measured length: 25.4 (mm)
